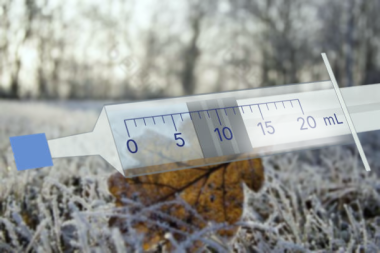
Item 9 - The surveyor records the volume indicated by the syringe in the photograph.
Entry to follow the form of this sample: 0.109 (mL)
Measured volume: 7 (mL)
